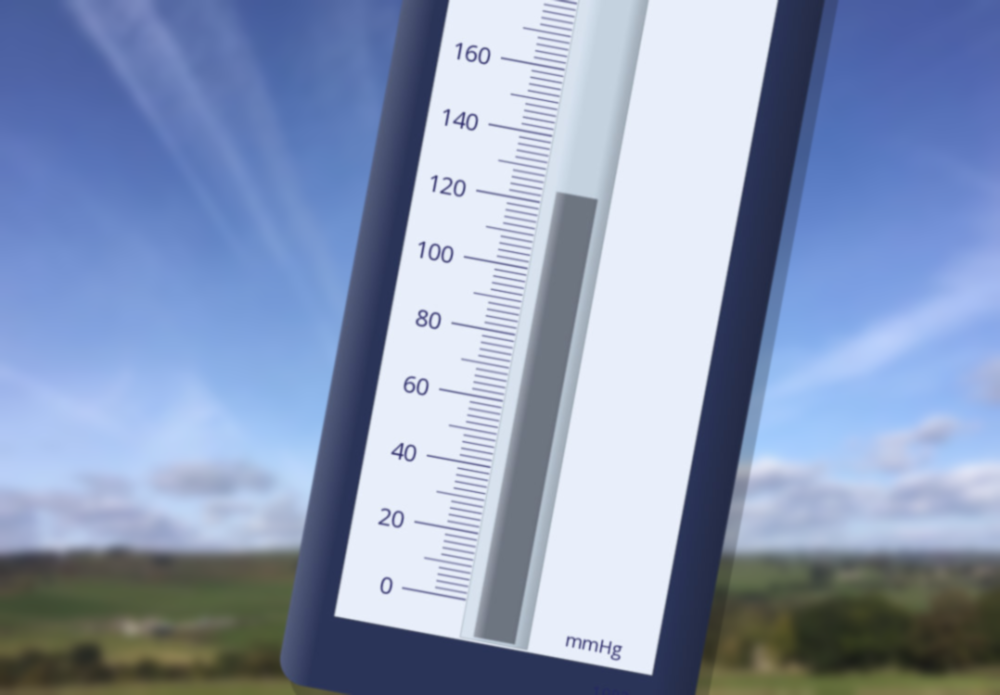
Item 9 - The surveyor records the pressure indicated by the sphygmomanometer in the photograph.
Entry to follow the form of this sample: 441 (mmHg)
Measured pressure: 124 (mmHg)
